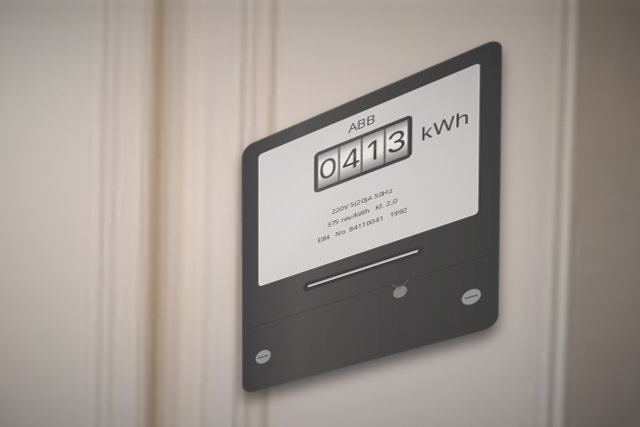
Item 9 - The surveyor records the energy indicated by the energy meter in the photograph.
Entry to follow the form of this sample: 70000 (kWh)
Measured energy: 413 (kWh)
